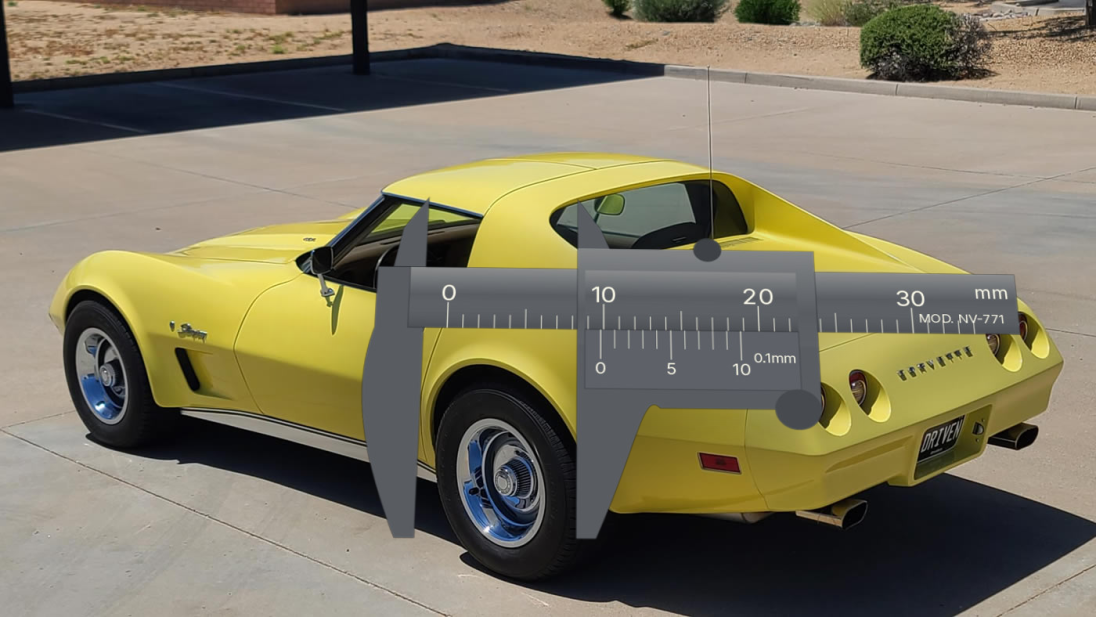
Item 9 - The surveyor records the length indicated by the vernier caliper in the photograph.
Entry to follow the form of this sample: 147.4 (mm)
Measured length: 9.8 (mm)
